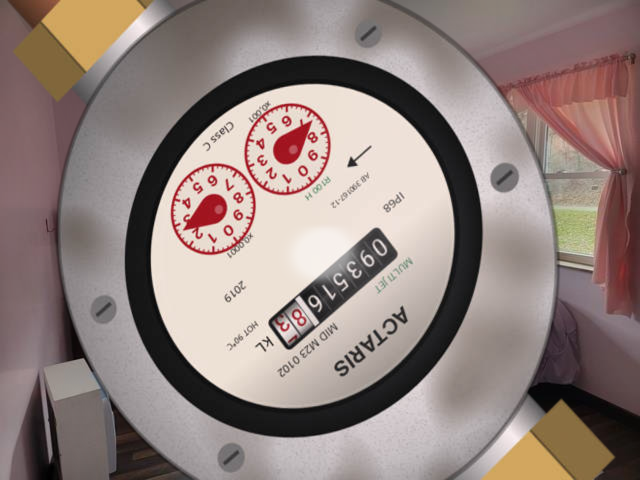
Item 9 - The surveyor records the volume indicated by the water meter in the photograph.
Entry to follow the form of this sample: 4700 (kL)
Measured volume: 93516.8272 (kL)
